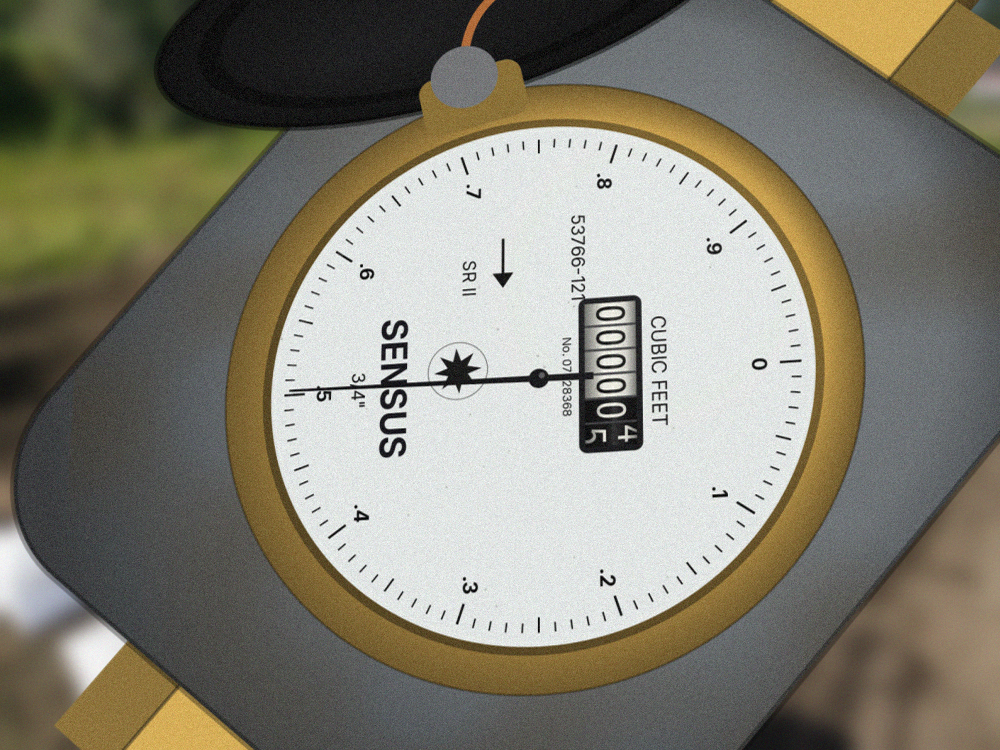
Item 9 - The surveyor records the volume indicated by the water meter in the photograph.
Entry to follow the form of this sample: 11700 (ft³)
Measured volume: 4.50 (ft³)
